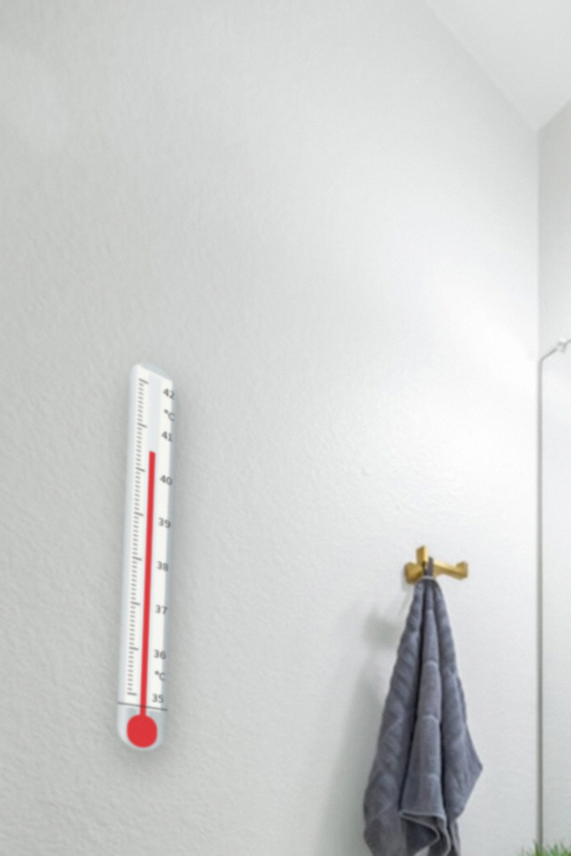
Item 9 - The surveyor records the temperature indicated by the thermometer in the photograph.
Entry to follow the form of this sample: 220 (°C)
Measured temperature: 40.5 (°C)
